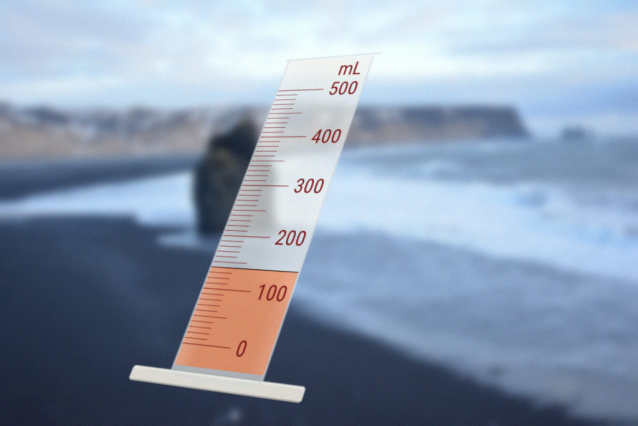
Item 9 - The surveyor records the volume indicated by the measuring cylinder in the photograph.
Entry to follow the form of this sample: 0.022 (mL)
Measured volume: 140 (mL)
